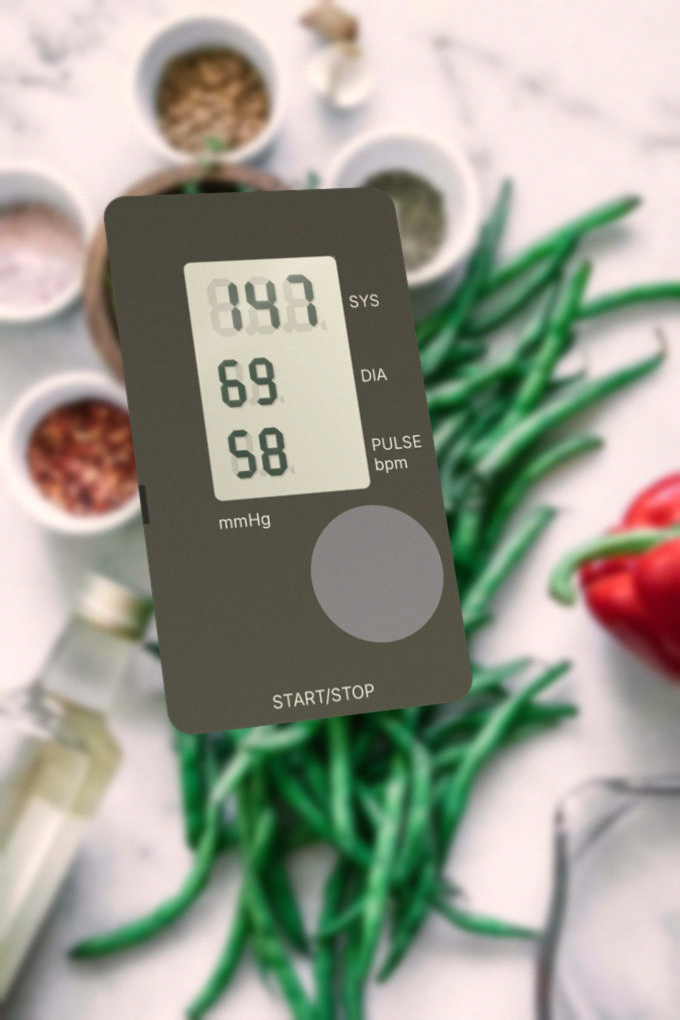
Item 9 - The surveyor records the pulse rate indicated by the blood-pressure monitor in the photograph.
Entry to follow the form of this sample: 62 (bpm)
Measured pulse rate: 58 (bpm)
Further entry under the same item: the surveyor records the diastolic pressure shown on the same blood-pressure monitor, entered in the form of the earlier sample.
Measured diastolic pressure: 69 (mmHg)
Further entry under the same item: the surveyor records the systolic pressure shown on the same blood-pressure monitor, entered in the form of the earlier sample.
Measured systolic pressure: 147 (mmHg)
